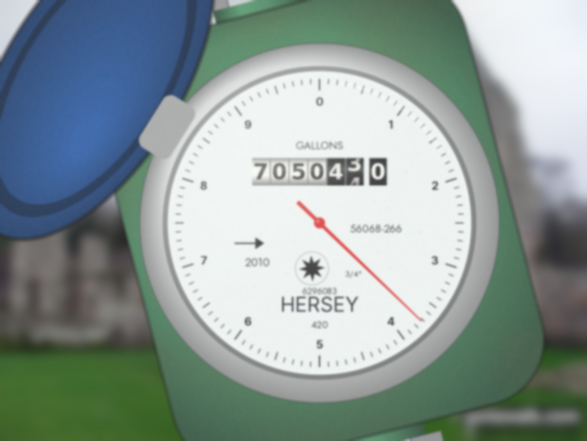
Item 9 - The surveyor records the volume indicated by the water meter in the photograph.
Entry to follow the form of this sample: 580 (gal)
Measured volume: 7050433.7 (gal)
